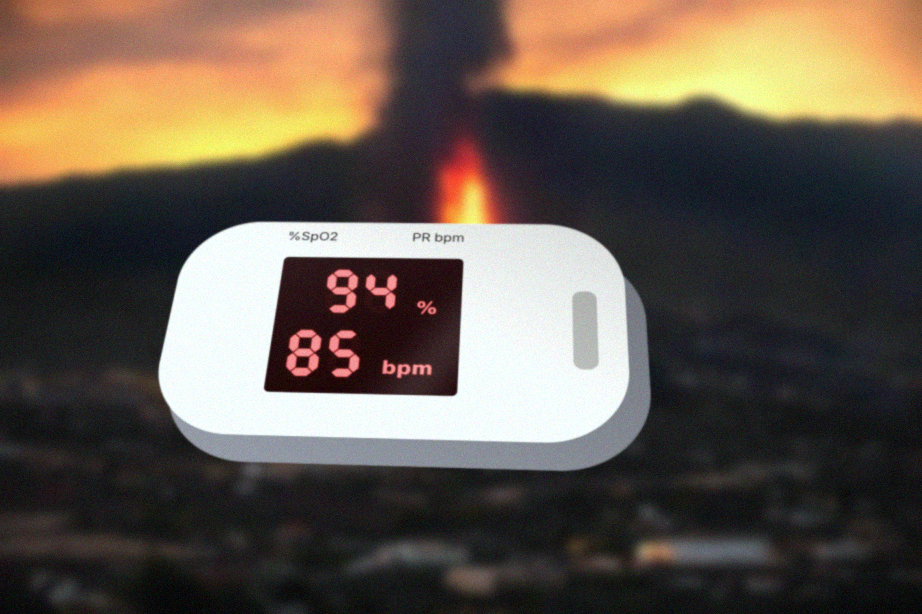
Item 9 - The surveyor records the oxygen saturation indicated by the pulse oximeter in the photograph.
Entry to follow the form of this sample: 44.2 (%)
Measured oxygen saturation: 94 (%)
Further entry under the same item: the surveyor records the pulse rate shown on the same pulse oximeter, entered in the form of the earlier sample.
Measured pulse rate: 85 (bpm)
